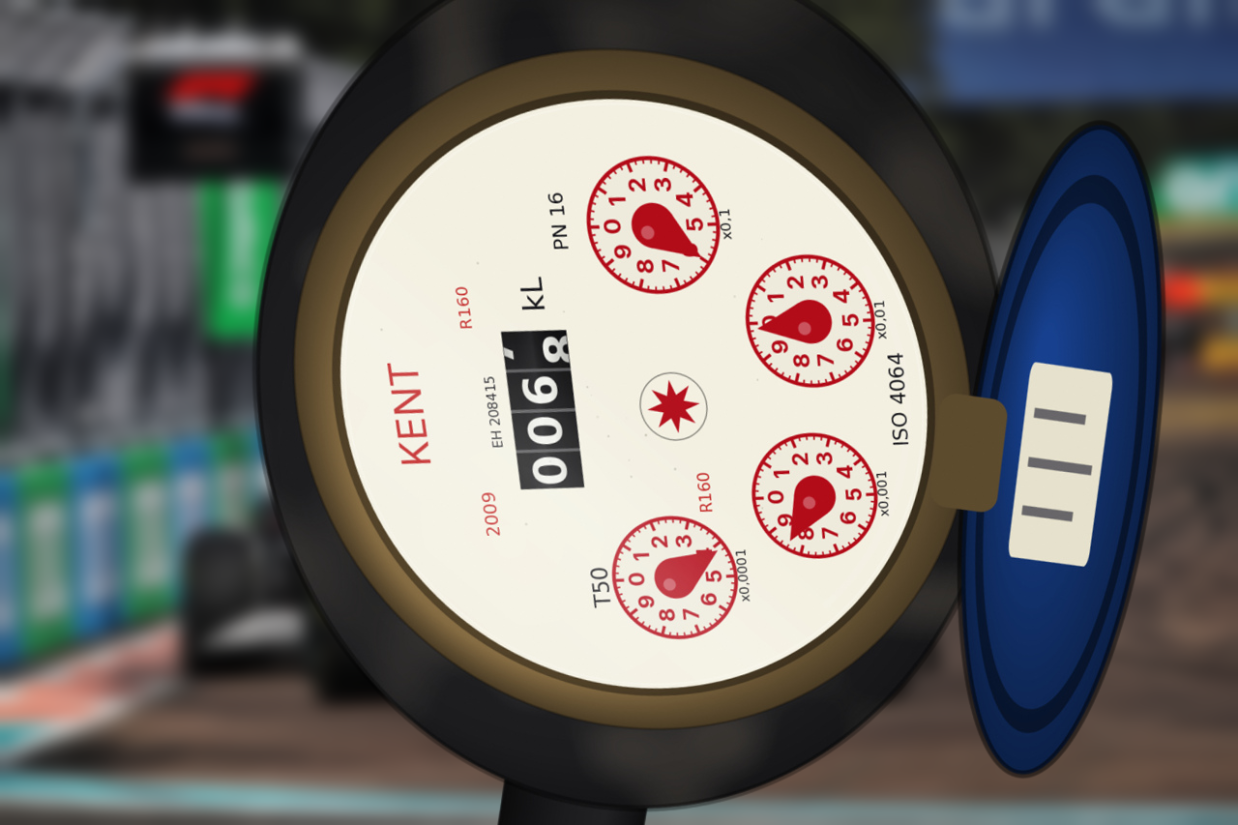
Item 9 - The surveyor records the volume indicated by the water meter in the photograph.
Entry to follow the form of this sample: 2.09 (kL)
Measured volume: 67.5984 (kL)
